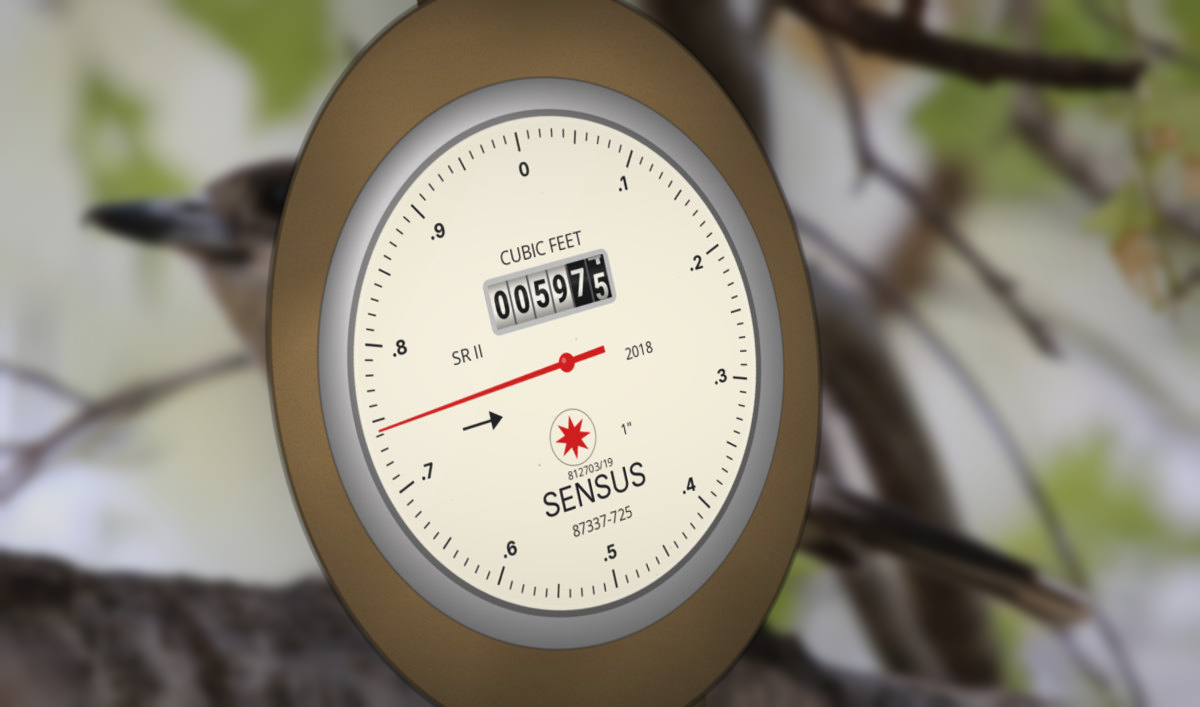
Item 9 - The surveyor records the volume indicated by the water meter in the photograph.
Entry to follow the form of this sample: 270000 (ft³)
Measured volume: 5974.74 (ft³)
